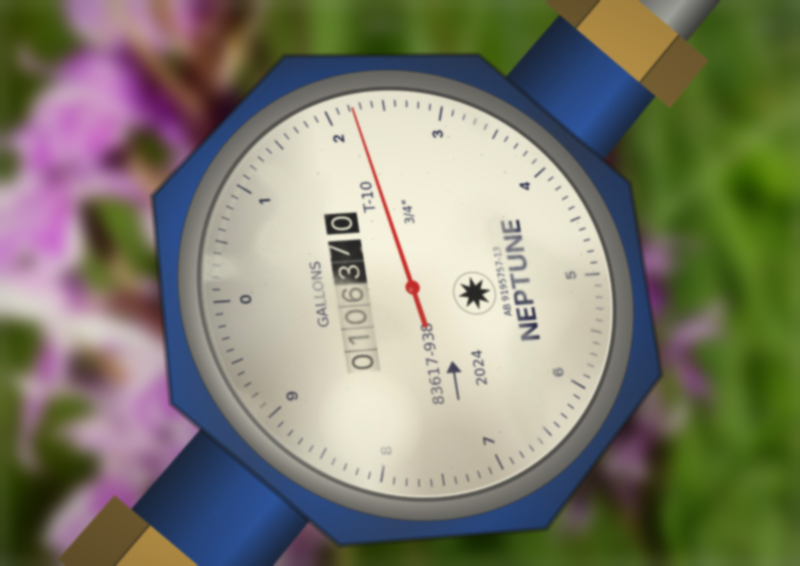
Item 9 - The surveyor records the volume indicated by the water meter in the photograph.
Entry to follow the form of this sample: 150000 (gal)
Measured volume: 106372.2 (gal)
